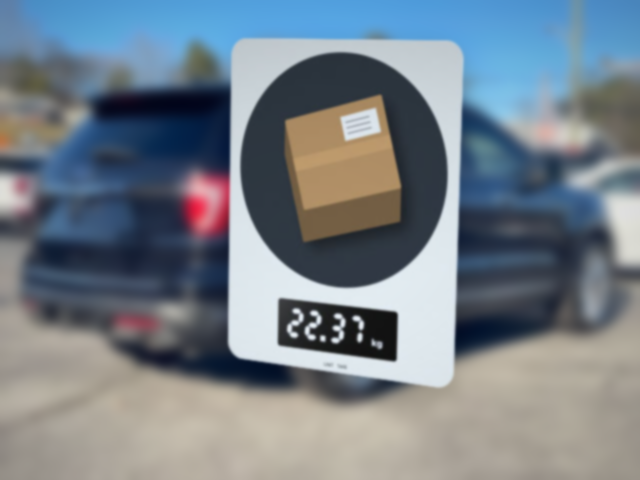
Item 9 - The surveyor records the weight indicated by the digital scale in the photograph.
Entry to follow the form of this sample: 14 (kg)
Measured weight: 22.37 (kg)
